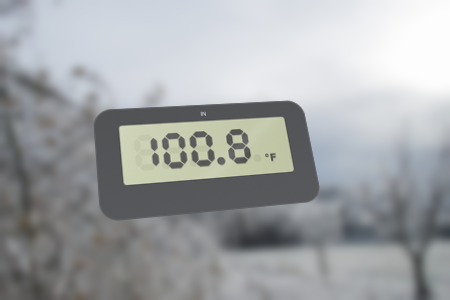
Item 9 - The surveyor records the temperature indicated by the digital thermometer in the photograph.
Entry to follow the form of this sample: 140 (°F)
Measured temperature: 100.8 (°F)
